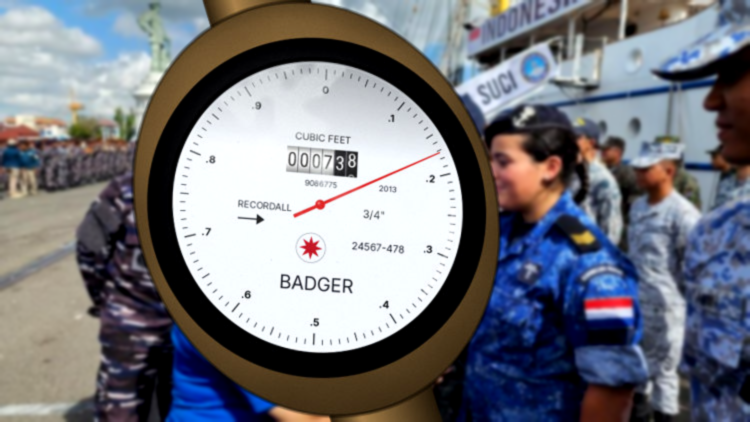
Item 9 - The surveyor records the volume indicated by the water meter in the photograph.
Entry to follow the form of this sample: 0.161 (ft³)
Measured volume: 738.17 (ft³)
